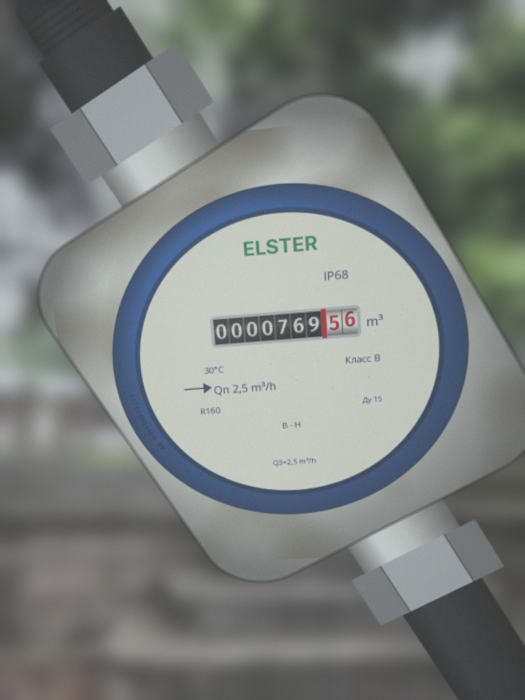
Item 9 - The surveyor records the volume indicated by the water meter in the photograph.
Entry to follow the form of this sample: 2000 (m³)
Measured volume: 769.56 (m³)
